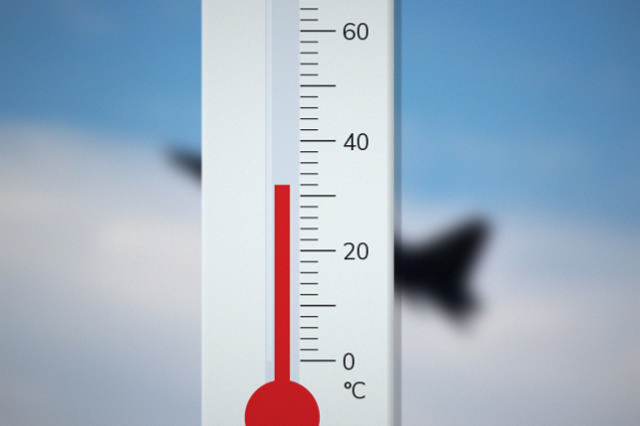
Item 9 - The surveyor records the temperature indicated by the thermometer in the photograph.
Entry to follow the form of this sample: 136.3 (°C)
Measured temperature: 32 (°C)
